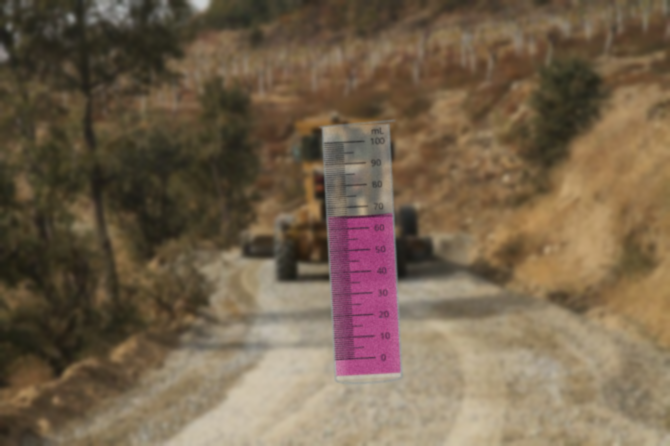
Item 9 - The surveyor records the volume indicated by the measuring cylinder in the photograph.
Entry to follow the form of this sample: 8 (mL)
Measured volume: 65 (mL)
